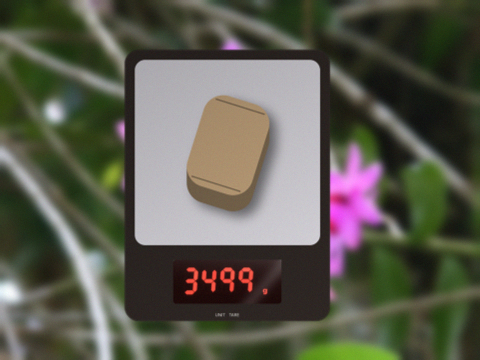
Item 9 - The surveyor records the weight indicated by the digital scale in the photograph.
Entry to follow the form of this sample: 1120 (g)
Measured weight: 3499 (g)
